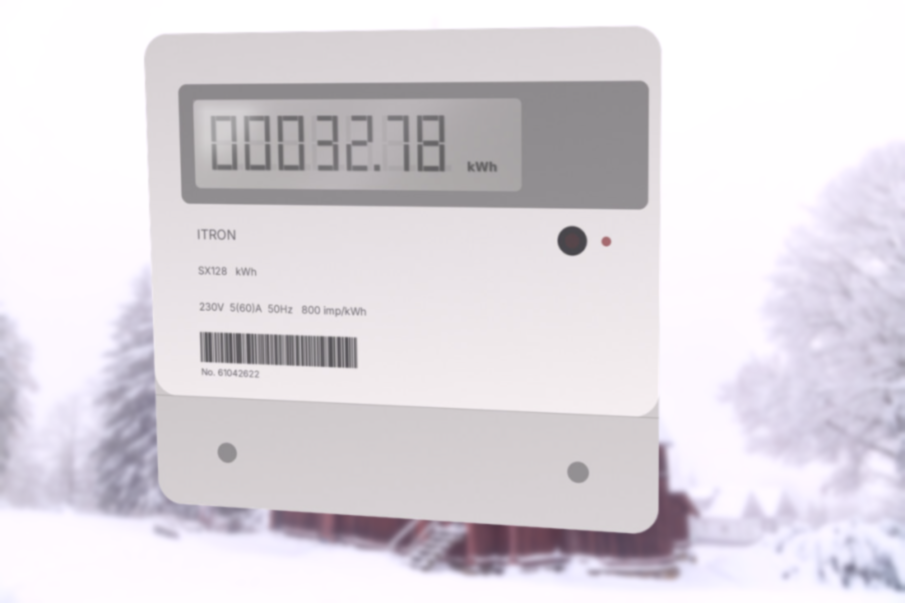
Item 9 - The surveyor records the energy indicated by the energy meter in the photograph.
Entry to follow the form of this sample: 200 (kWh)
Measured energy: 32.78 (kWh)
